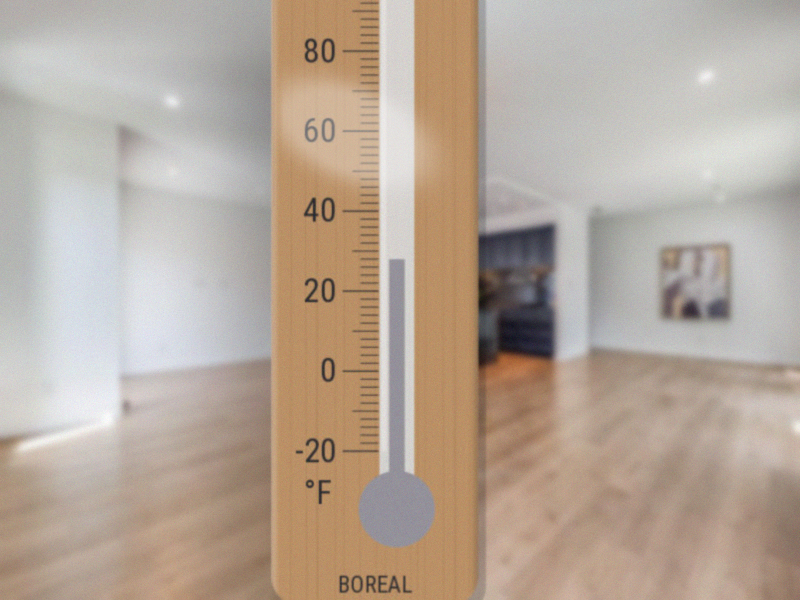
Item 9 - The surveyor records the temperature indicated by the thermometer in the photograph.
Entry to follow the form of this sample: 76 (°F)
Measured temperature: 28 (°F)
